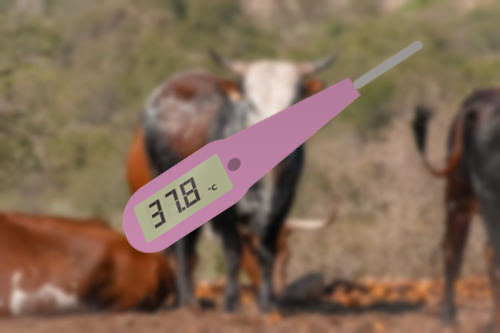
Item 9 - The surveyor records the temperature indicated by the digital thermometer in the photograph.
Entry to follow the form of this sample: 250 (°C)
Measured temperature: 37.8 (°C)
